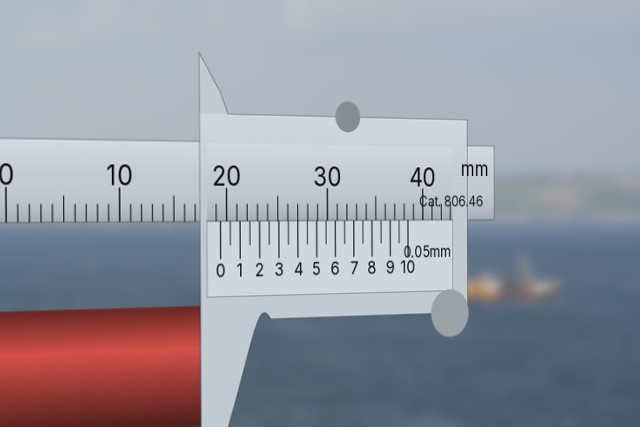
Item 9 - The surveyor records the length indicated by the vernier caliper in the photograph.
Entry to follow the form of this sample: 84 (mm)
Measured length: 19.4 (mm)
